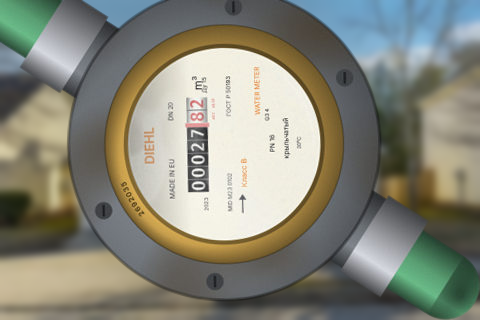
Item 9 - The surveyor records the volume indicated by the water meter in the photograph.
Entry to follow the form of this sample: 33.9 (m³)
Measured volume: 27.82 (m³)
